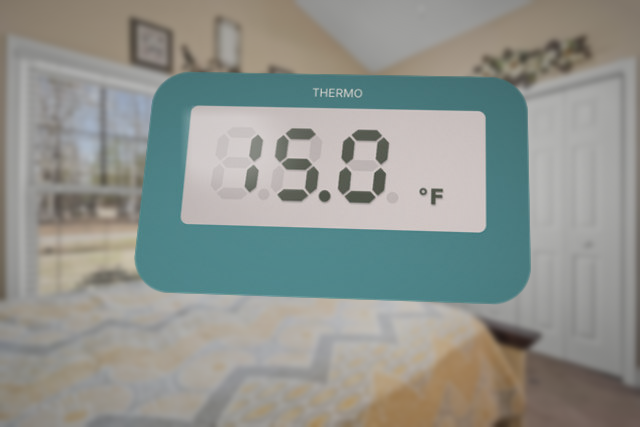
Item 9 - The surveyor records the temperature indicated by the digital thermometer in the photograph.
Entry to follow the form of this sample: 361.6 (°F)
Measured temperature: 15.0 (°F)
